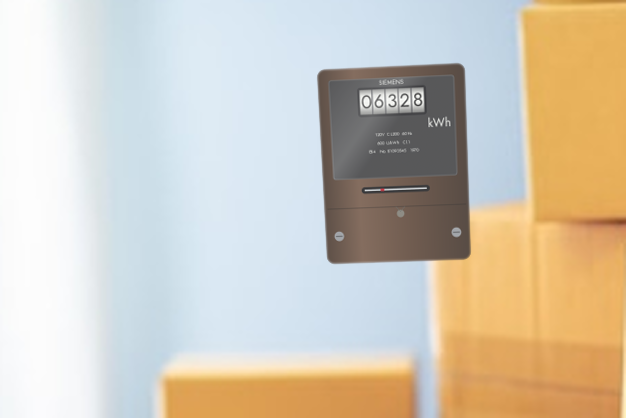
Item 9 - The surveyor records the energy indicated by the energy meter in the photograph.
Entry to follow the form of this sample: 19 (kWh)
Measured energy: 6328 (kWh)
